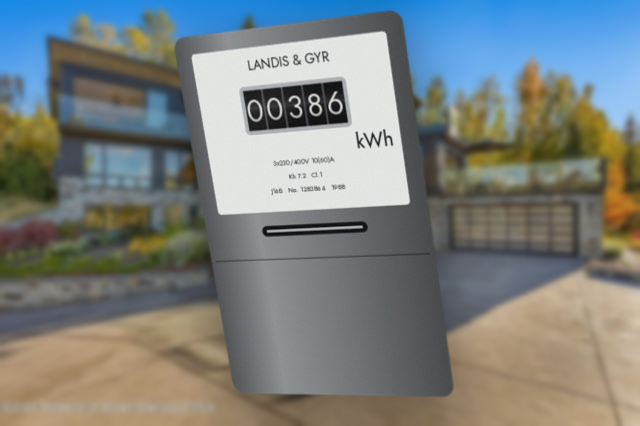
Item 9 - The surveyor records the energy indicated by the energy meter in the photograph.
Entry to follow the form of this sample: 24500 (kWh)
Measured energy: 386 (kWh)
